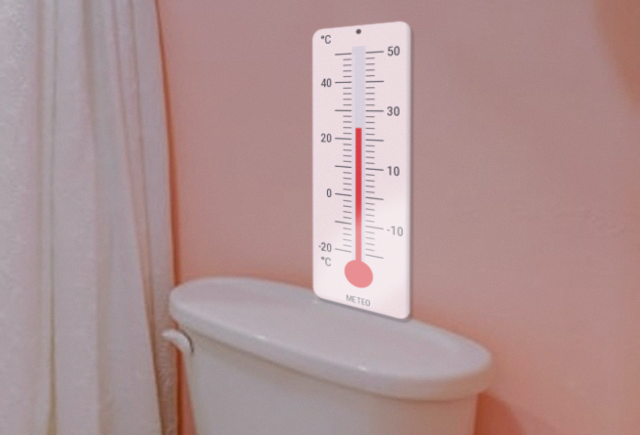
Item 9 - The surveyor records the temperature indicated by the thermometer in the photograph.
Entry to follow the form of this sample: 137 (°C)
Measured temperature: 24 (°C)
